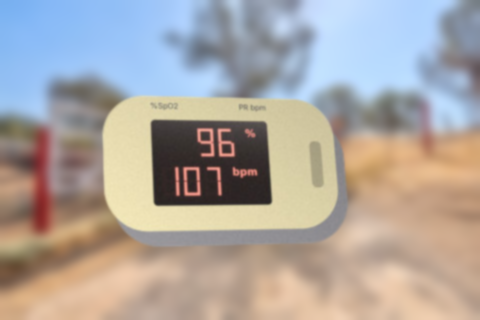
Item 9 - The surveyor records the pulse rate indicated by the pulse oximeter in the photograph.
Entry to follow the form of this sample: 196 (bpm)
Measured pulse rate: 107 (bpm)
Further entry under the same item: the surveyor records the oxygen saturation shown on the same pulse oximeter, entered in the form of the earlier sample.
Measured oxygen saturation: 96 (%)
